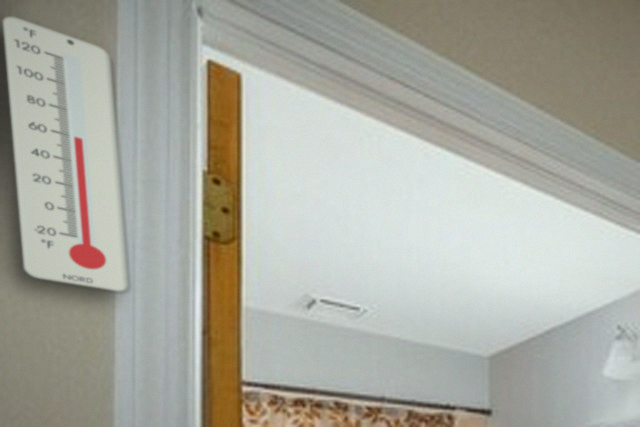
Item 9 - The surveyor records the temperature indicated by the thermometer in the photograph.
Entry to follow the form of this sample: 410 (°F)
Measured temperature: 60 (°F)
